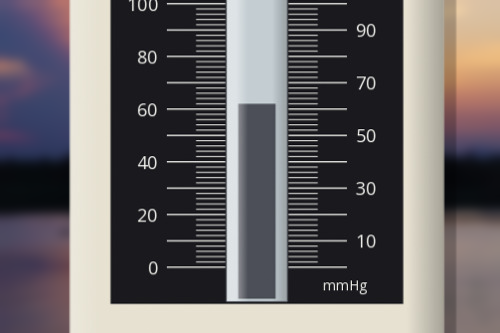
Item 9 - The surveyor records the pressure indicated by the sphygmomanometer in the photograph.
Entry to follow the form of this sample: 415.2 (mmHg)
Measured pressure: 62 (mmHg)
